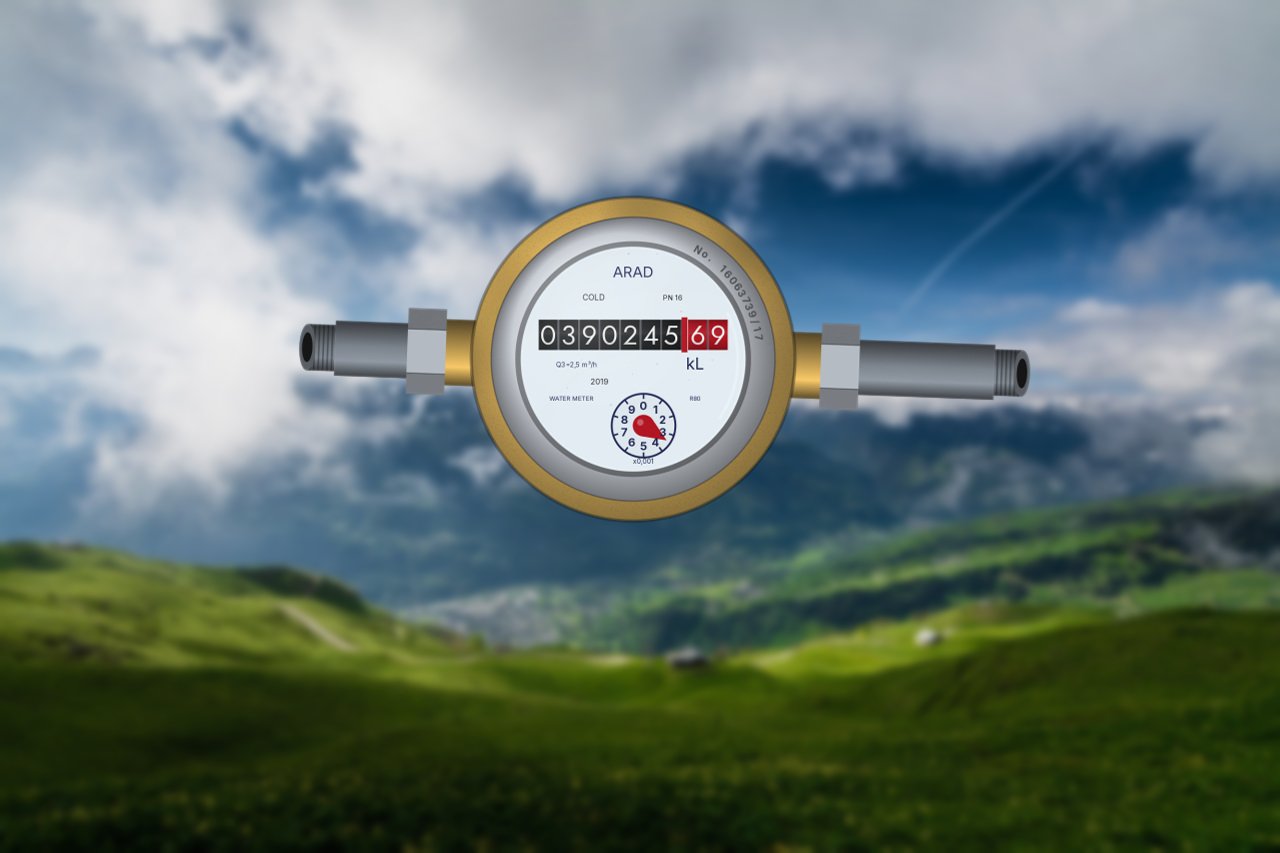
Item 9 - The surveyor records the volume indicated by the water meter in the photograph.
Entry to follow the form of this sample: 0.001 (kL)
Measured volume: 390245.693 (kL)
